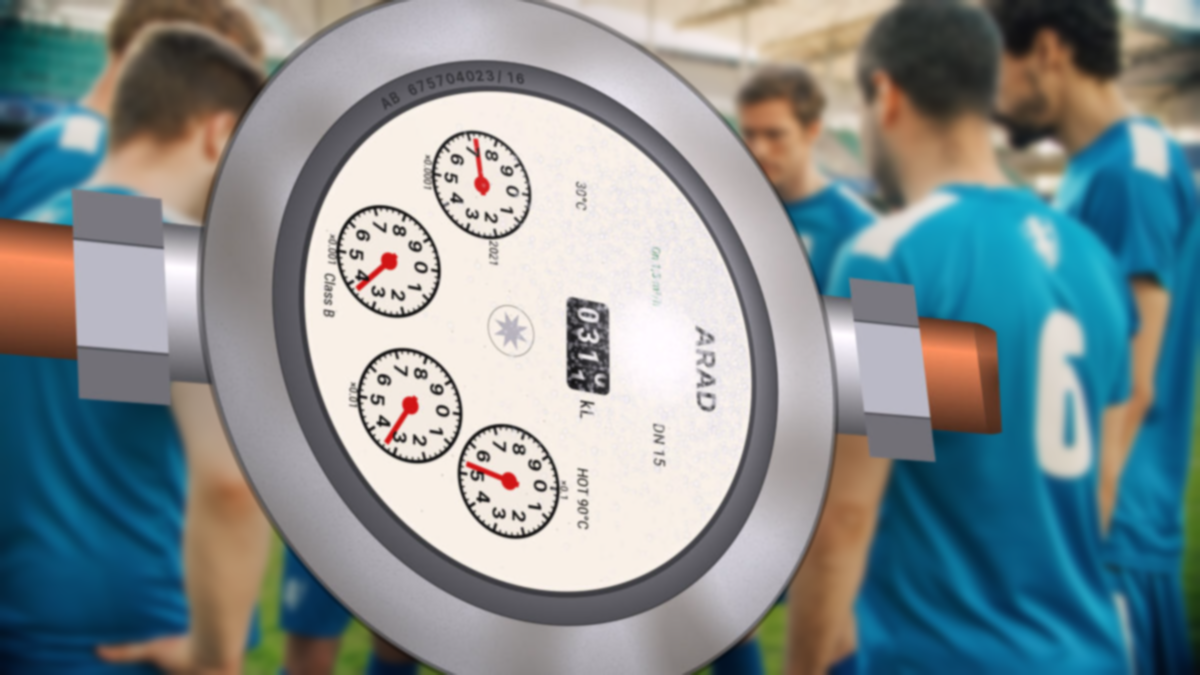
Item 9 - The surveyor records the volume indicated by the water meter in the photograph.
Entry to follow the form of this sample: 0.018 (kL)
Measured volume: 310.5337 (kL)
